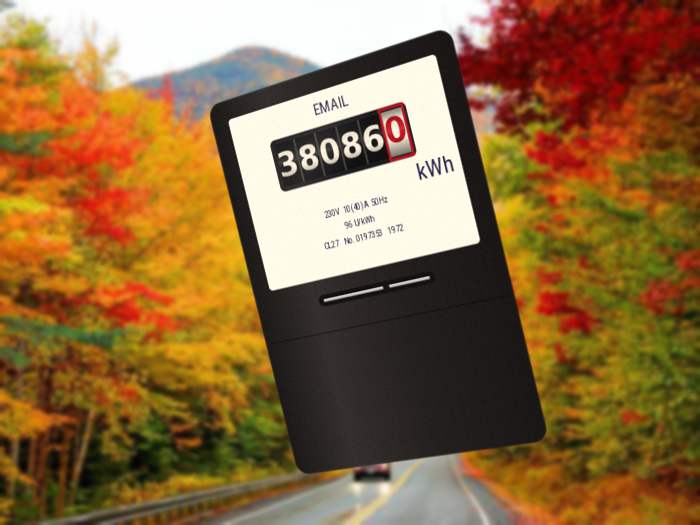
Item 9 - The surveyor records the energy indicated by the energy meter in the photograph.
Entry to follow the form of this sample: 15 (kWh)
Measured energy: 38086.0 (kWh)
